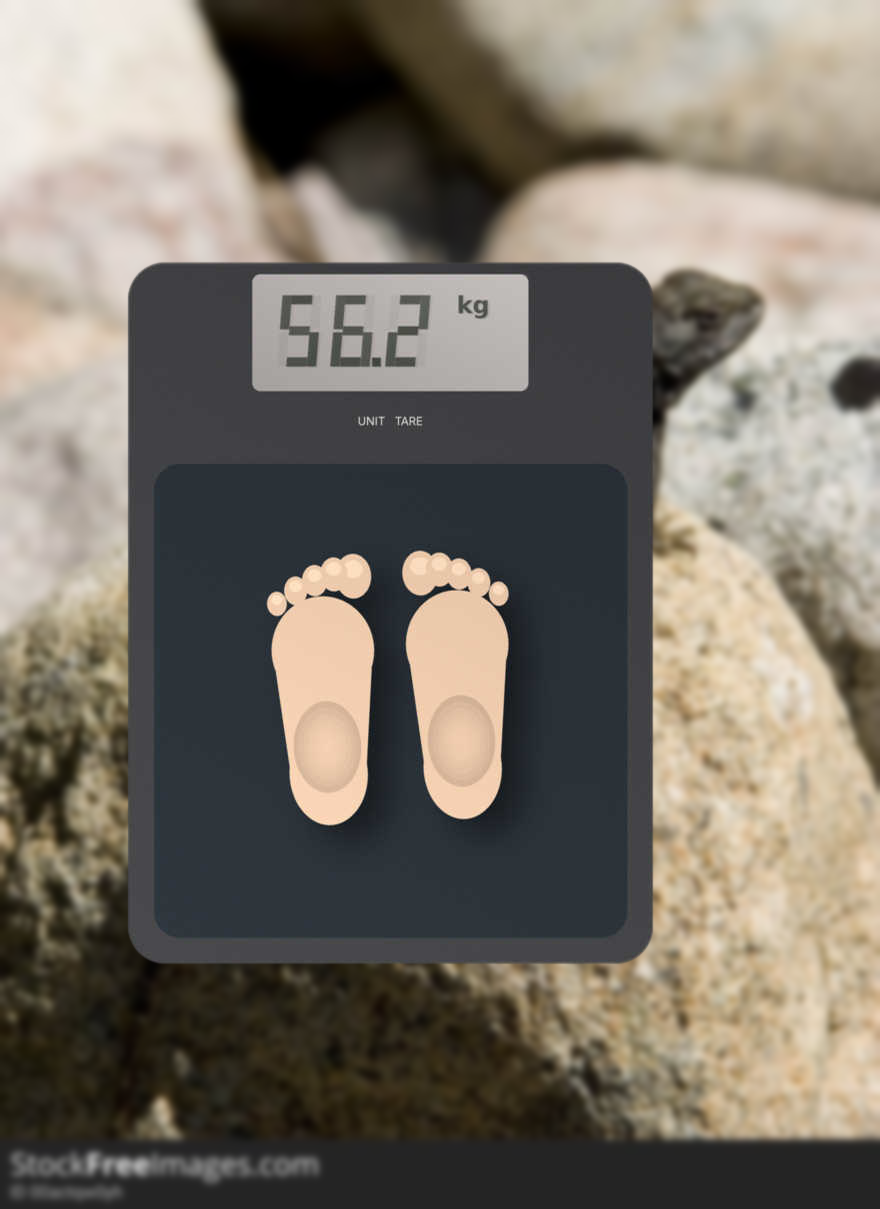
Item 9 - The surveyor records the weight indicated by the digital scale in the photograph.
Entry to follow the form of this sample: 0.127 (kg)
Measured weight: 56.2 (kg)
